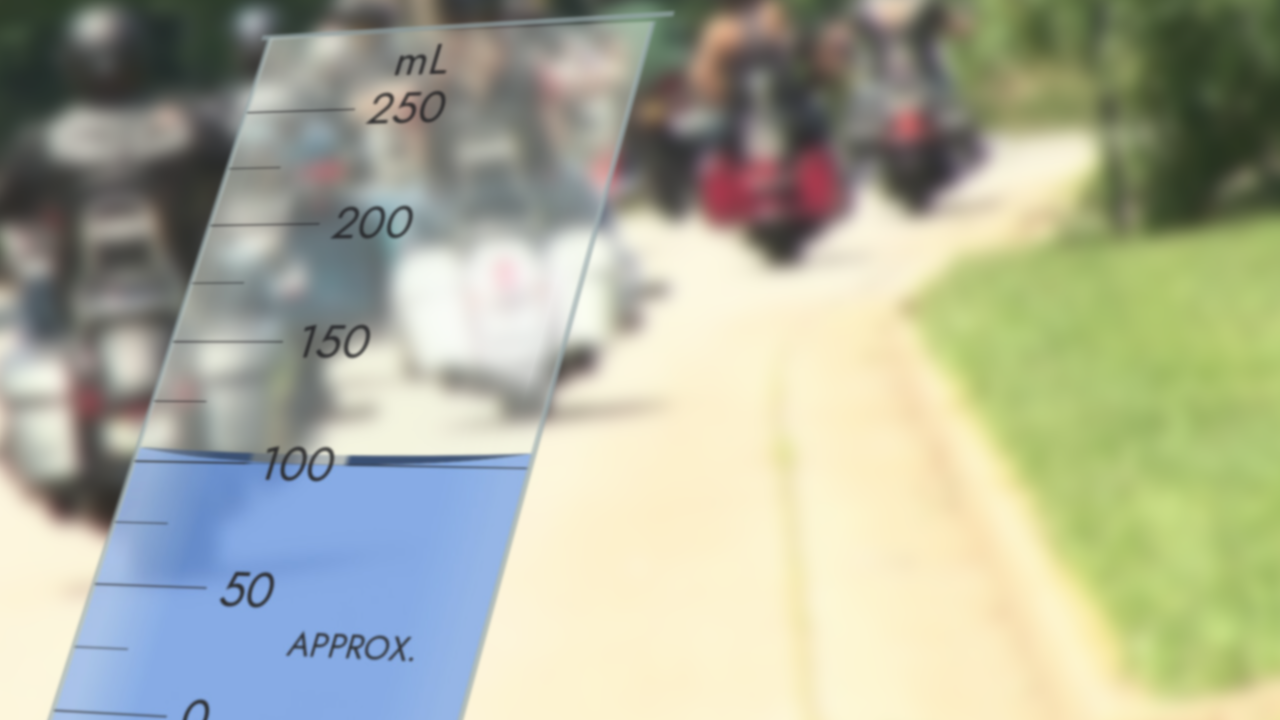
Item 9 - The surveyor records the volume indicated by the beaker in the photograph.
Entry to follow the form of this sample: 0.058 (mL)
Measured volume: 100 (mL)
